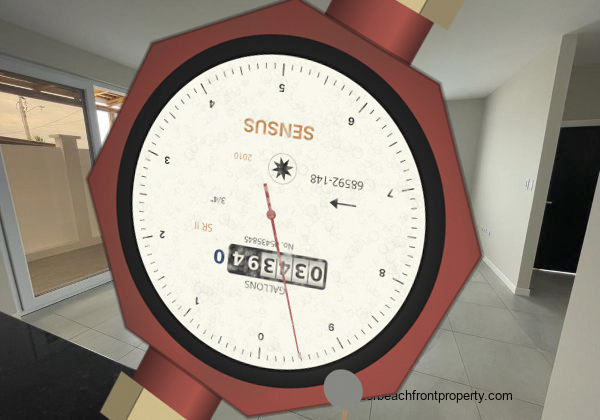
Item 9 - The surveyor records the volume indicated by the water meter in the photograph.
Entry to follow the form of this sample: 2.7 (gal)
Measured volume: 343939.5 (gal)
